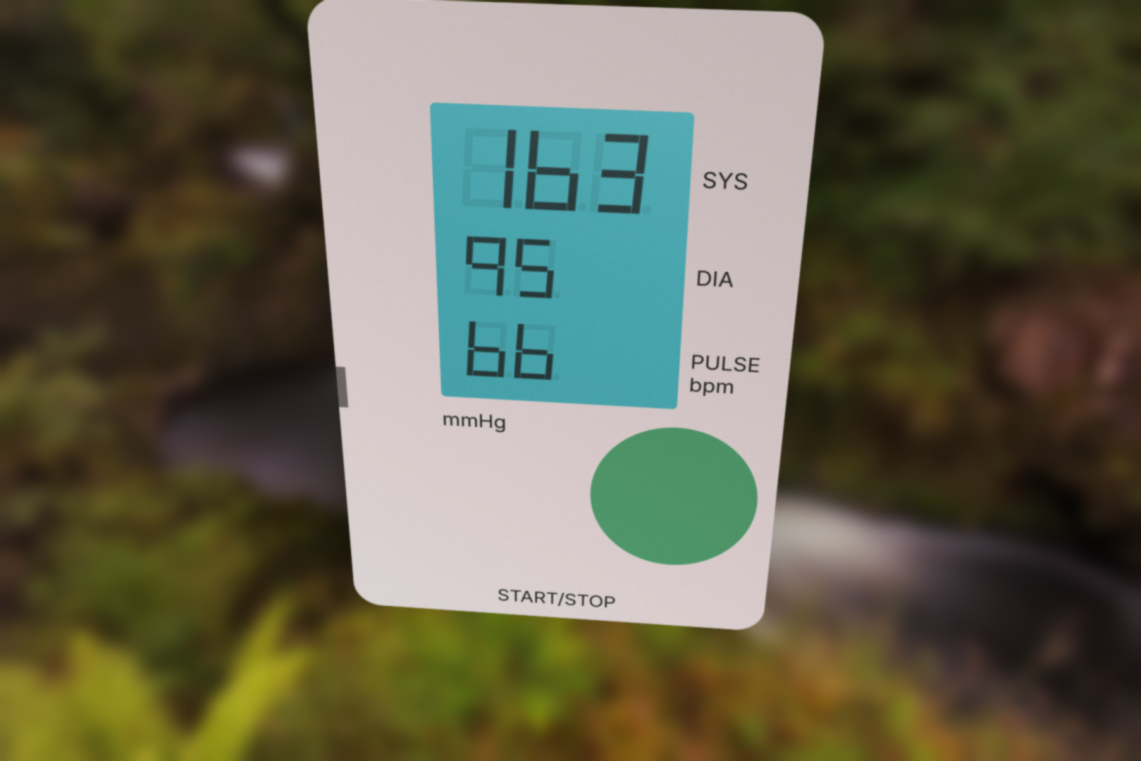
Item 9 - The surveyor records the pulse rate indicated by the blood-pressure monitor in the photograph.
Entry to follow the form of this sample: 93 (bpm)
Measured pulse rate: 66 (bpm)
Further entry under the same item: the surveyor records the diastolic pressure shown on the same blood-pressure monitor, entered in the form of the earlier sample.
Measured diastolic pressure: 95 (mmHg)
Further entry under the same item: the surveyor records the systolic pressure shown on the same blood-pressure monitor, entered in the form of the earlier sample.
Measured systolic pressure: 163 (mmHg)
